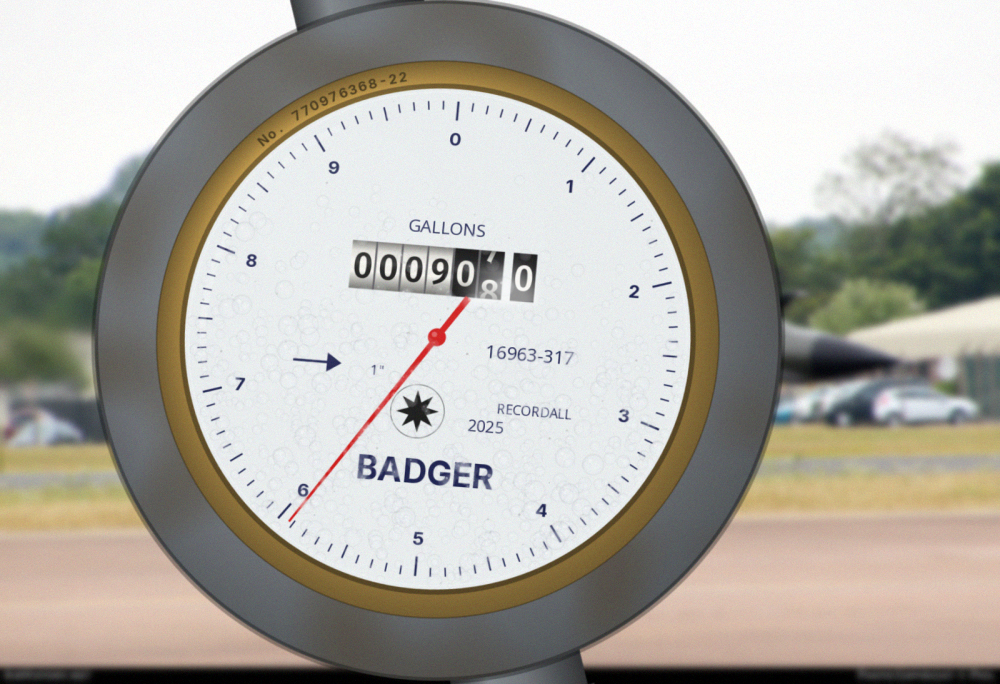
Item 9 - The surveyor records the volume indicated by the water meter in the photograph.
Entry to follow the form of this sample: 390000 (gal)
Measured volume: 9075.9 (gal)
